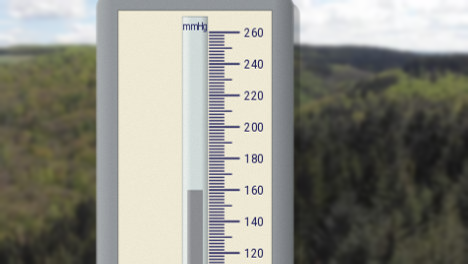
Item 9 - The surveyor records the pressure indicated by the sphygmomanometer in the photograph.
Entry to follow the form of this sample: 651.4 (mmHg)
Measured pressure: 160 (mmHg)
